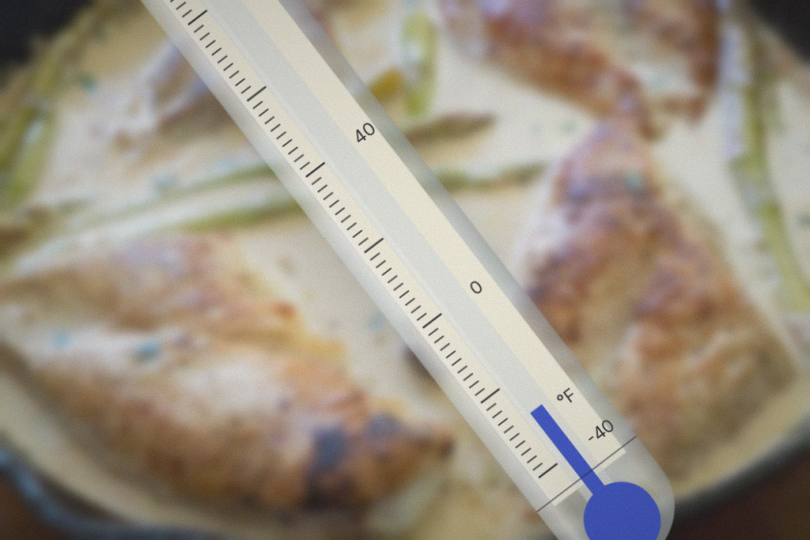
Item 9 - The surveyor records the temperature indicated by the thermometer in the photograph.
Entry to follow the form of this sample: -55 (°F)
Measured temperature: -28 (°F)
